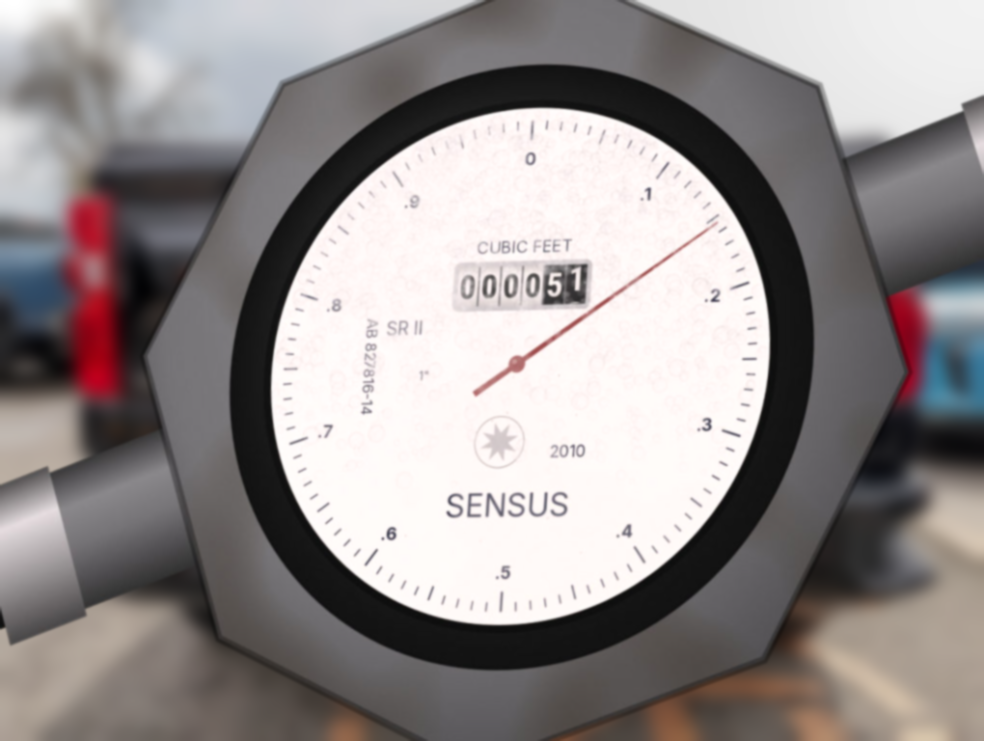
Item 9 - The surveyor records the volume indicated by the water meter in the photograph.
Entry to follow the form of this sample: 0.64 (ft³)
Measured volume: 51.15 (ft³)
